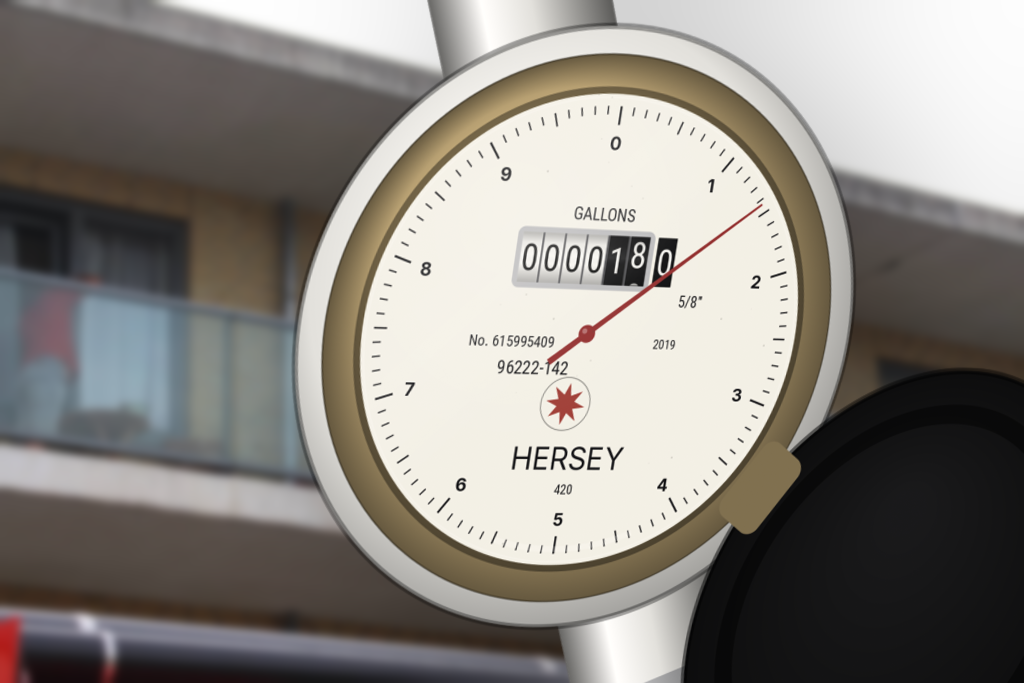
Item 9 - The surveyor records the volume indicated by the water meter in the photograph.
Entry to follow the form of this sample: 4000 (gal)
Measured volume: 181.4 (gal)
